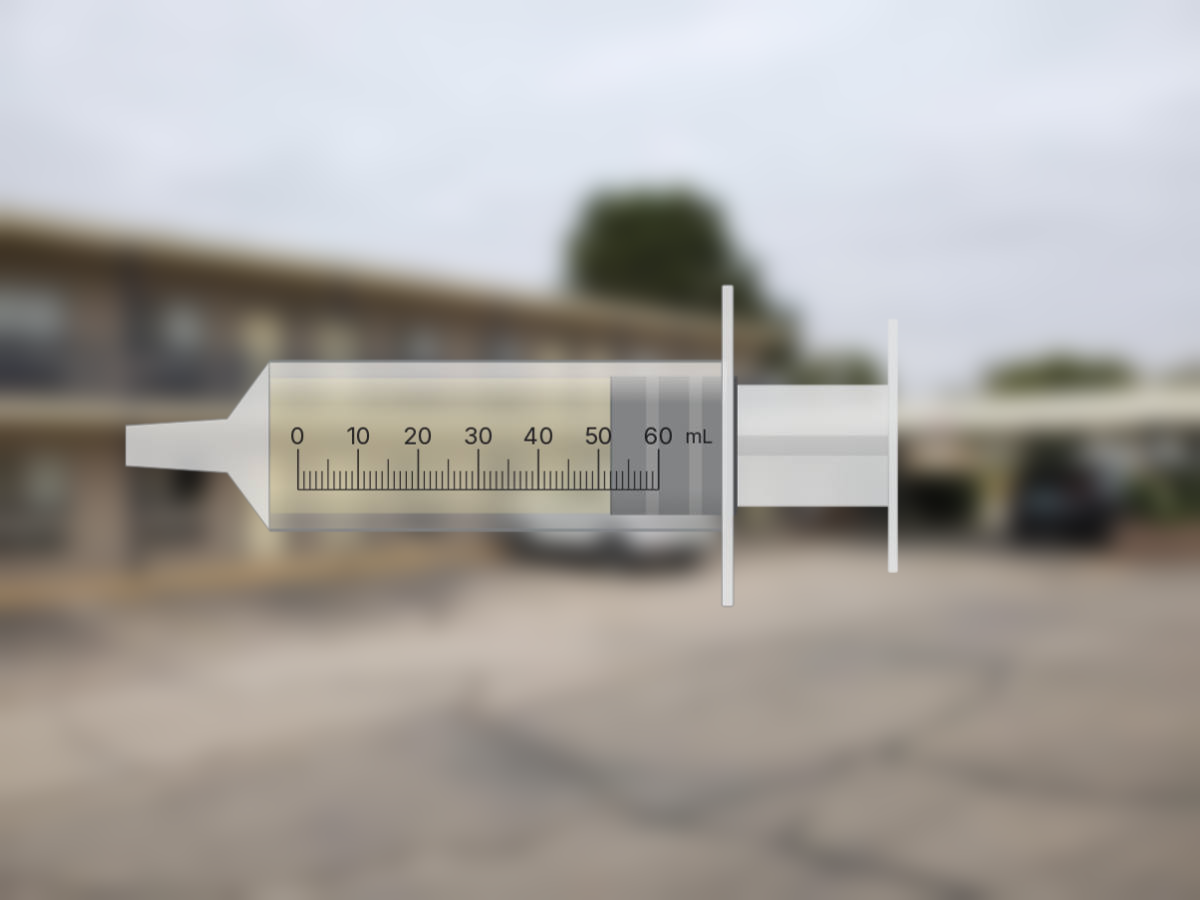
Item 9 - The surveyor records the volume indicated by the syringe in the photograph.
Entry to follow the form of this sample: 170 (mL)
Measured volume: 52 (mL)
